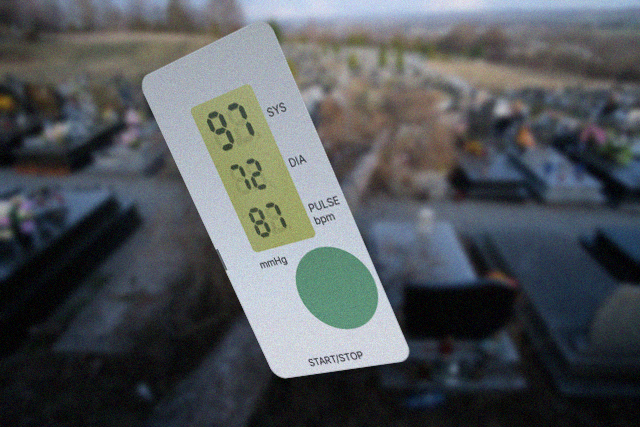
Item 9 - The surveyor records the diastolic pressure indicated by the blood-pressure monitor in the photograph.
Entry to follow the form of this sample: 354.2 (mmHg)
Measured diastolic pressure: 72 (mmHg)
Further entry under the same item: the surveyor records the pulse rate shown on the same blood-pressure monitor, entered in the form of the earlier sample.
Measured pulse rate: 87 (bpm)
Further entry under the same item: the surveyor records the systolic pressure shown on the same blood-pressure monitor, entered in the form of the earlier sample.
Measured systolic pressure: 97 (mmHg)
